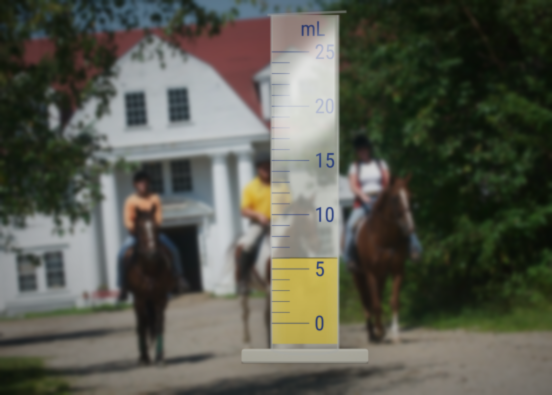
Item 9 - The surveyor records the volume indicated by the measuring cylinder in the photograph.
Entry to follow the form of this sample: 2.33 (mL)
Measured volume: 6 (mL)
